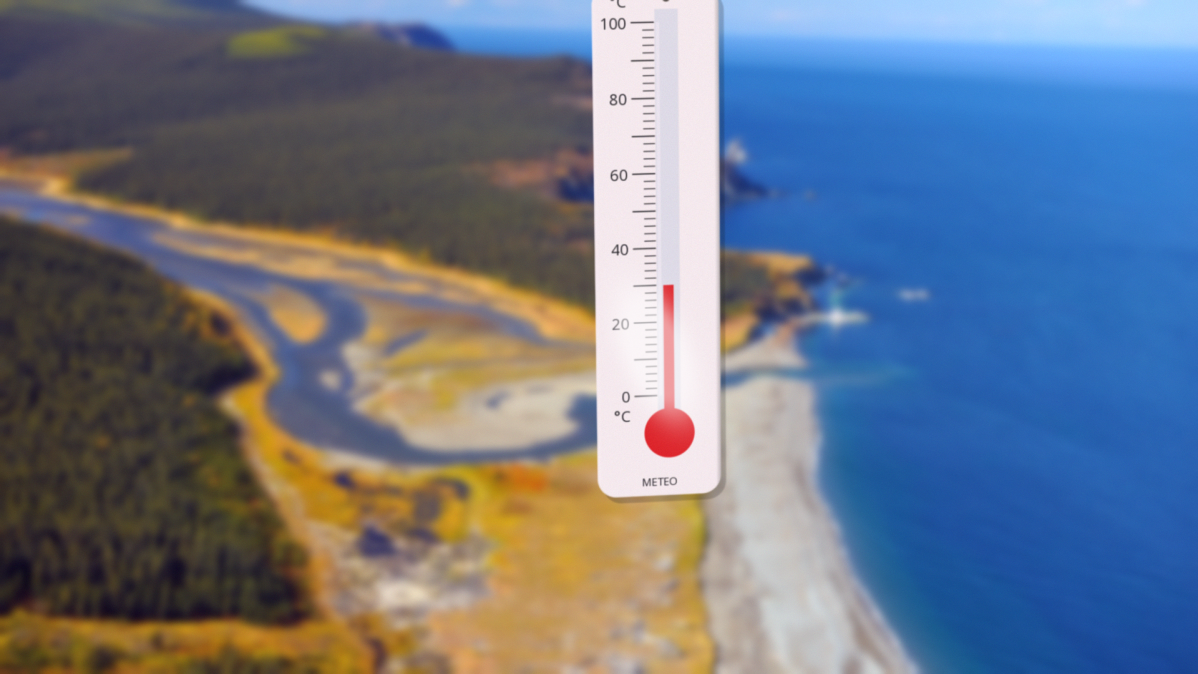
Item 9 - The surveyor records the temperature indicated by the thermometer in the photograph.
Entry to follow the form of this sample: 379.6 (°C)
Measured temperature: 30 (°C)
